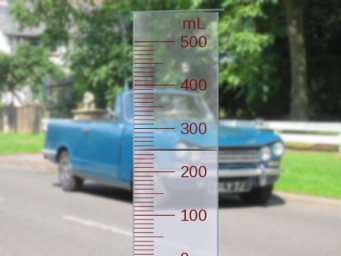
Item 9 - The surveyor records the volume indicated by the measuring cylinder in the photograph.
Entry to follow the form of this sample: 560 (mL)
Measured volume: 250 (mL)
